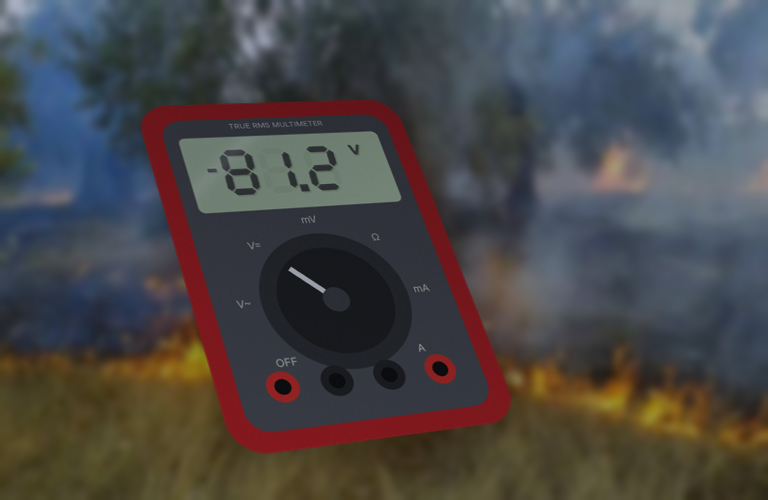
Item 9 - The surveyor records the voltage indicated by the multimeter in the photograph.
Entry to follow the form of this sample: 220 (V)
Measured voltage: -81.2 (V)
